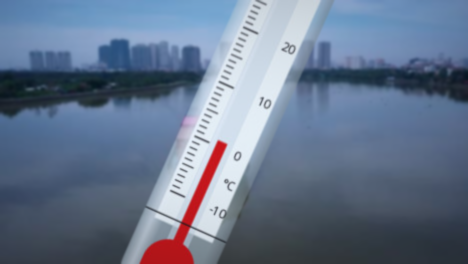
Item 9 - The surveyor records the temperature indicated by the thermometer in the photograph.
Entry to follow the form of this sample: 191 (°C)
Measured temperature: 1 (°C)
